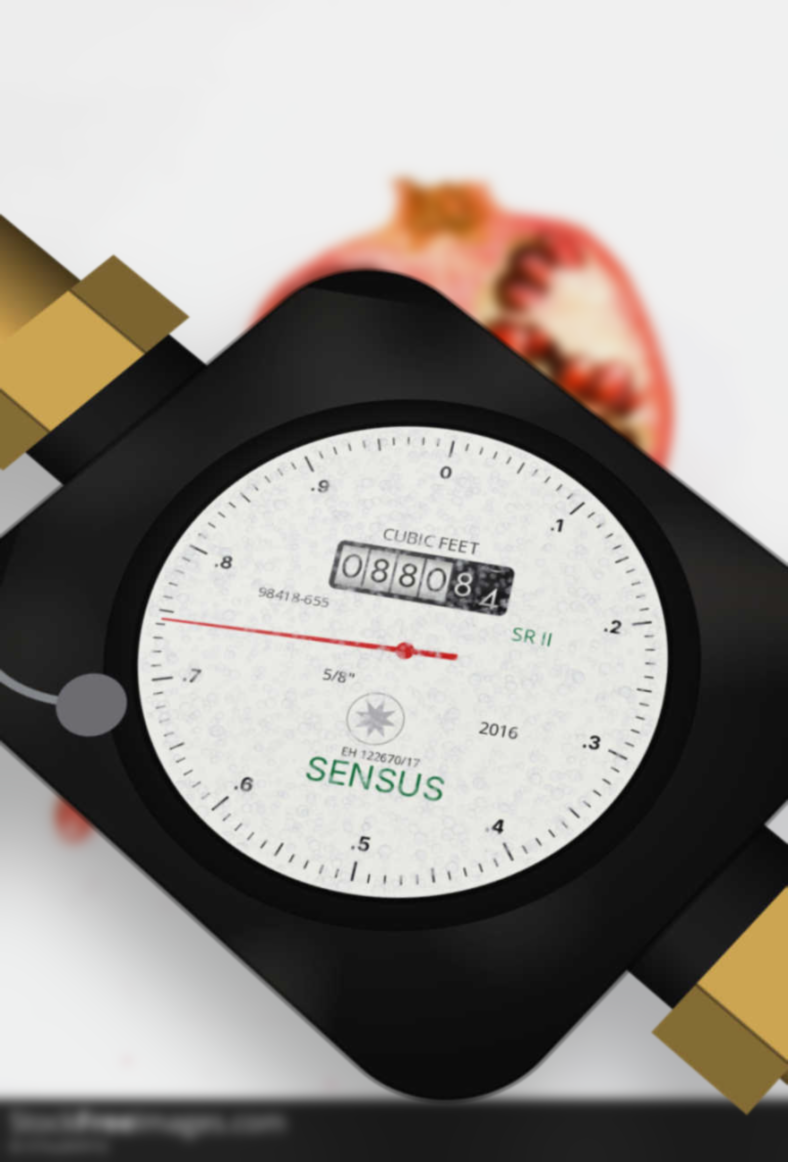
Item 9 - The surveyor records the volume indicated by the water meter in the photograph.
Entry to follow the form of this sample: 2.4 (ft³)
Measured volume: 88083.74 (ft³)
